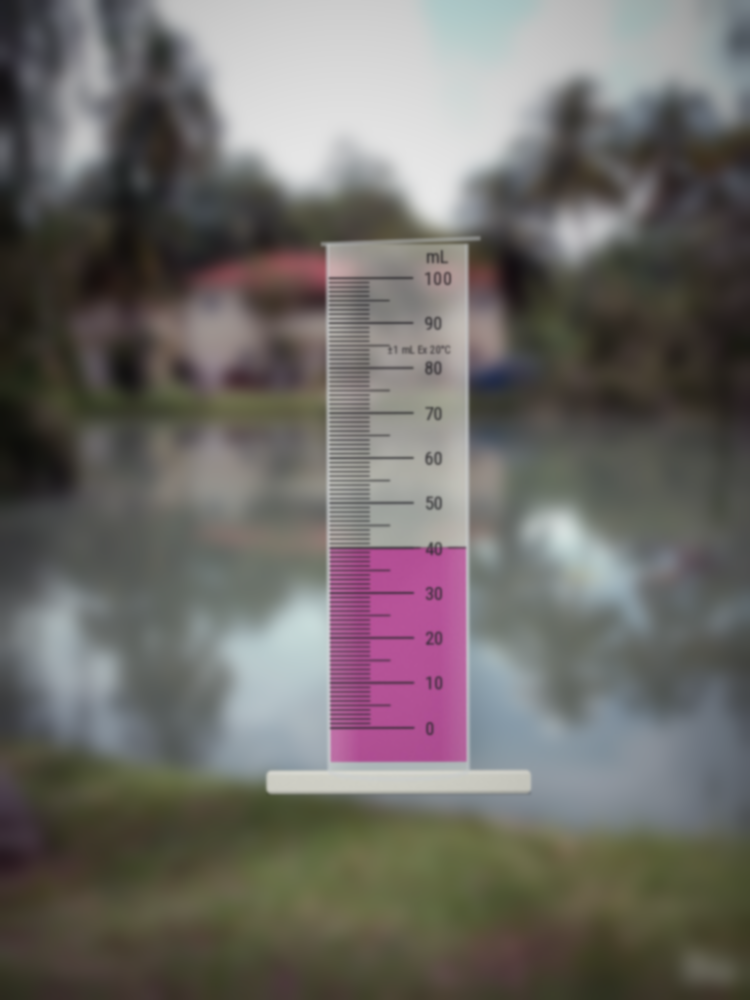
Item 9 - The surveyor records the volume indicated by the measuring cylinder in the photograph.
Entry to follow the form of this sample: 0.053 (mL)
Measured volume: 40 (mL)
